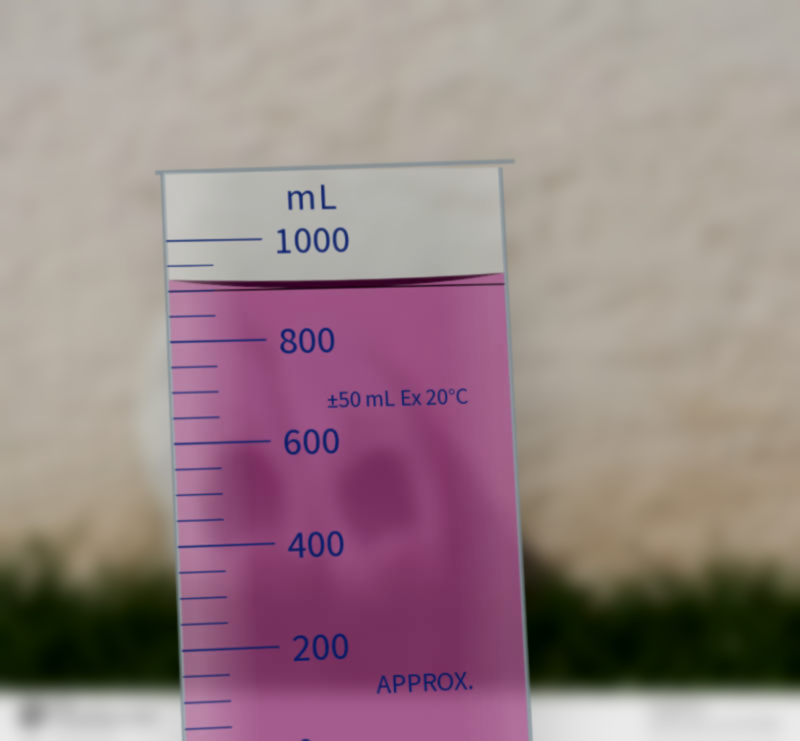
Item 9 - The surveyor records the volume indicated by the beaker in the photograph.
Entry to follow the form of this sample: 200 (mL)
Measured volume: 900 (mL)
